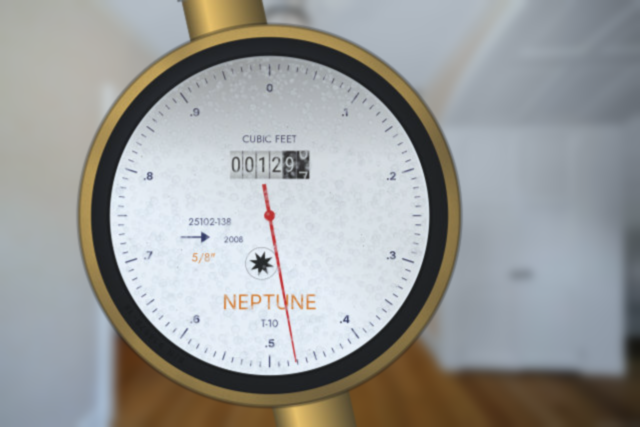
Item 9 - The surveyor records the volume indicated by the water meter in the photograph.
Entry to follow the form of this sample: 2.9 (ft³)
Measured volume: 1296.47 (ft³)
